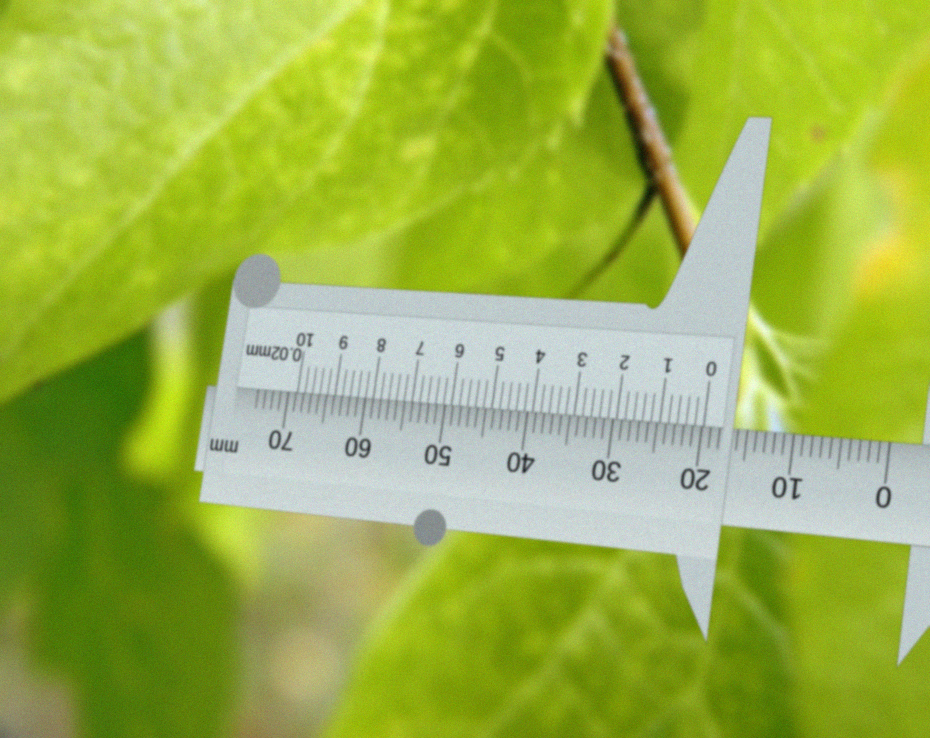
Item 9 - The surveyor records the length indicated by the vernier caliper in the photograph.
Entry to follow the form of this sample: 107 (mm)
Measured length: 19.8 (mm)
